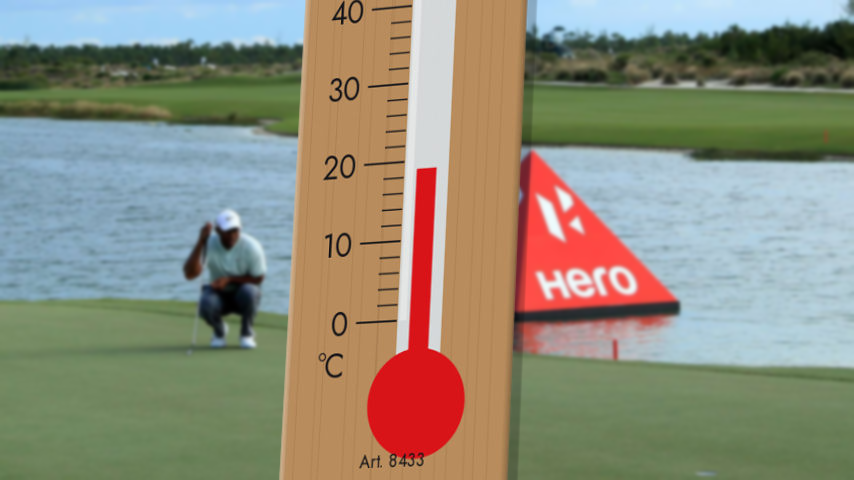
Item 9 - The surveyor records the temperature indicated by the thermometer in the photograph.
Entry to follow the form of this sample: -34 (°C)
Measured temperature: 19 (°C)
